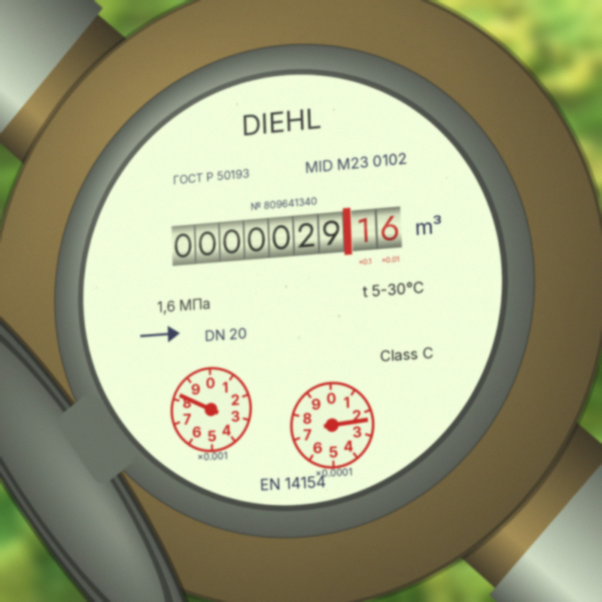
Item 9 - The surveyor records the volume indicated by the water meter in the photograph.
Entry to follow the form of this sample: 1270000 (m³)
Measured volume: 29.1682 (m³)
